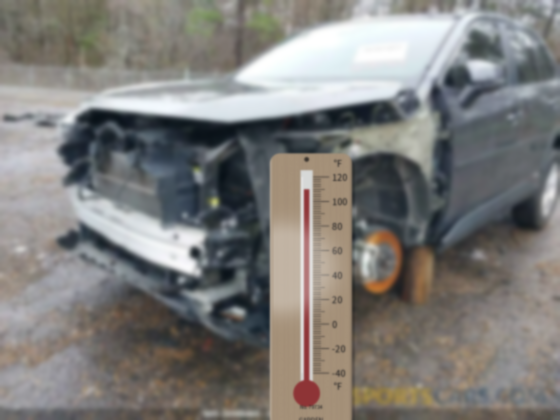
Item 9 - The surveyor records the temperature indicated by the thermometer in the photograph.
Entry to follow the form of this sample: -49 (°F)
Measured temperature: 110 (°F)
